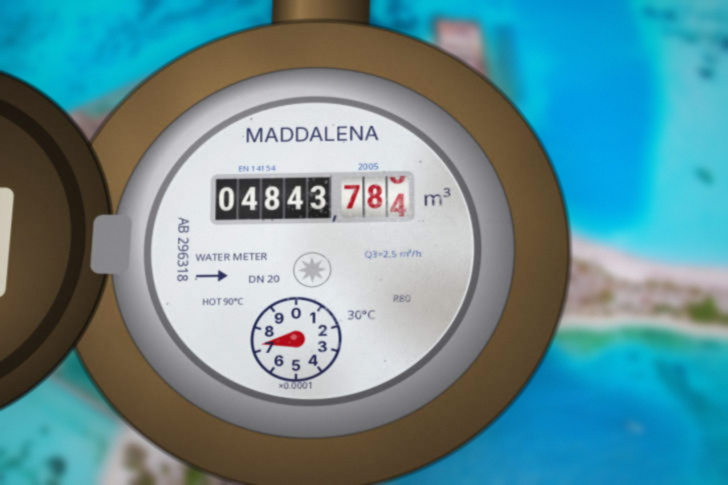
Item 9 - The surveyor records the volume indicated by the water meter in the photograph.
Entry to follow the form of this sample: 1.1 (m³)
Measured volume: 4843.7837 (m³)
